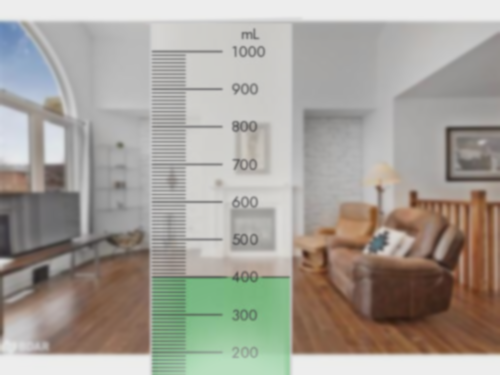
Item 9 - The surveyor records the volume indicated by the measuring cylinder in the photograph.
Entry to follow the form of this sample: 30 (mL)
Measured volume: 400 (mL)
